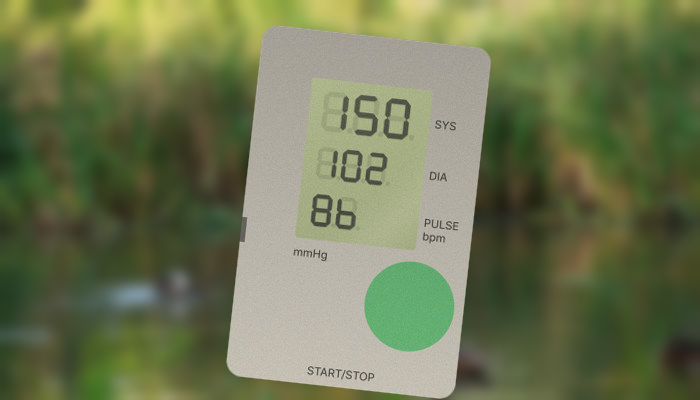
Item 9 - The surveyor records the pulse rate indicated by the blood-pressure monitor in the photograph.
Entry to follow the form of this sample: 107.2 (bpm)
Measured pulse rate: 86 (bpm)
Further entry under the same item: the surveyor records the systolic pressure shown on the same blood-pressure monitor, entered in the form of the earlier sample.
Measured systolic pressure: 150 (mmHg)
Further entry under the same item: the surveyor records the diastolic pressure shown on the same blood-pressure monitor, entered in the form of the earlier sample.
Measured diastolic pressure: 102 (mmHg)
